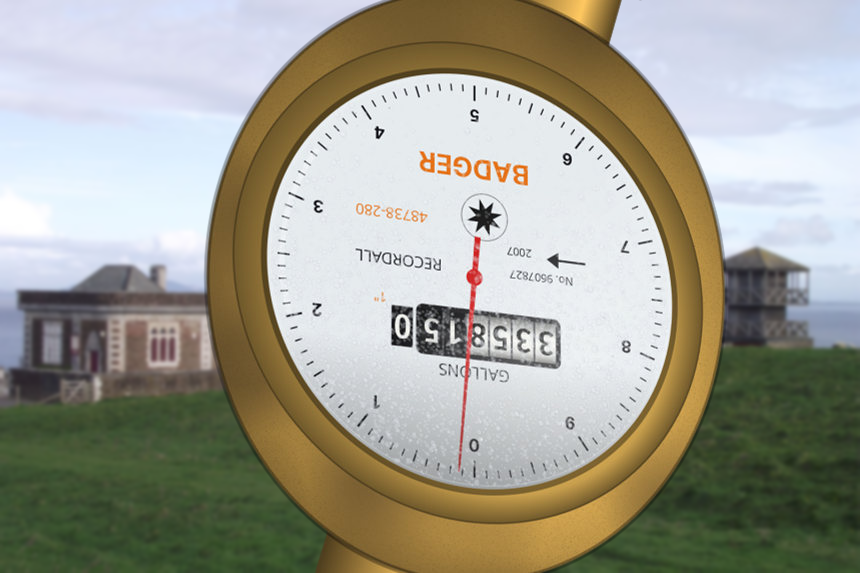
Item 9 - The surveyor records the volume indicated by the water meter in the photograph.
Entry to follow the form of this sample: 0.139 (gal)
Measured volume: 3358150.1 (gal)
